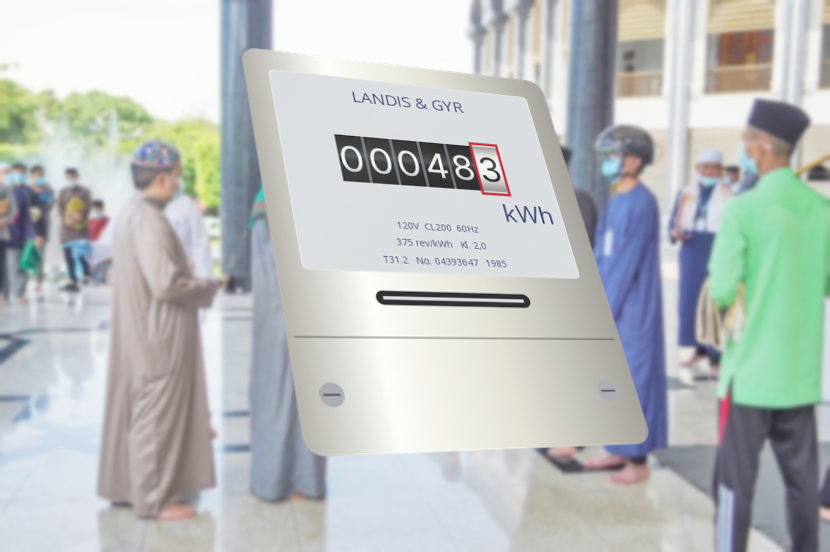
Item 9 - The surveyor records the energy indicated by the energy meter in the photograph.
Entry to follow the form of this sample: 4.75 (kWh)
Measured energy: 48.3 (kWh)
